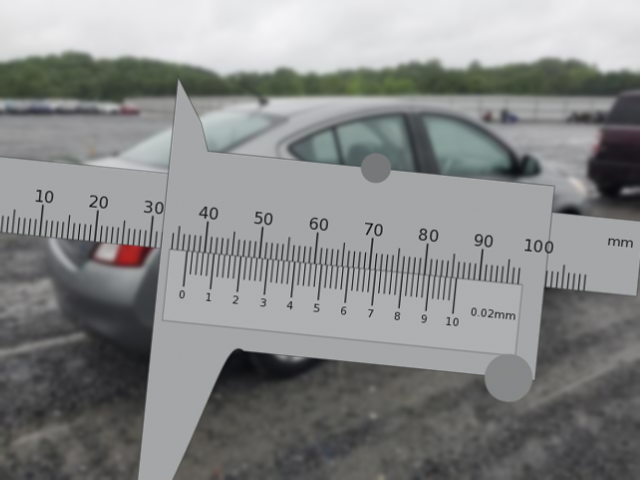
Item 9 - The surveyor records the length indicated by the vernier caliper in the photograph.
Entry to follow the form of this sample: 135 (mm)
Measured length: 36.8 (mm)
